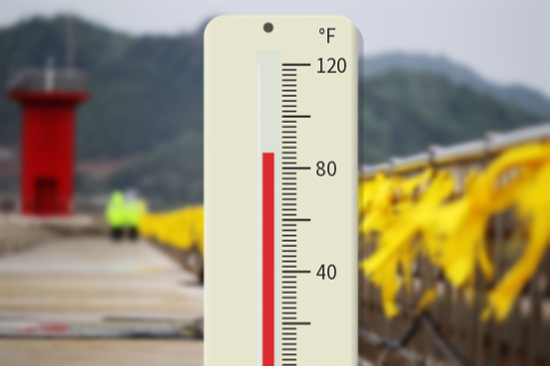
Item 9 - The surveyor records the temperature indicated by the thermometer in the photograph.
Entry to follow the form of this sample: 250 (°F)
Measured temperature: 86 (°F)
